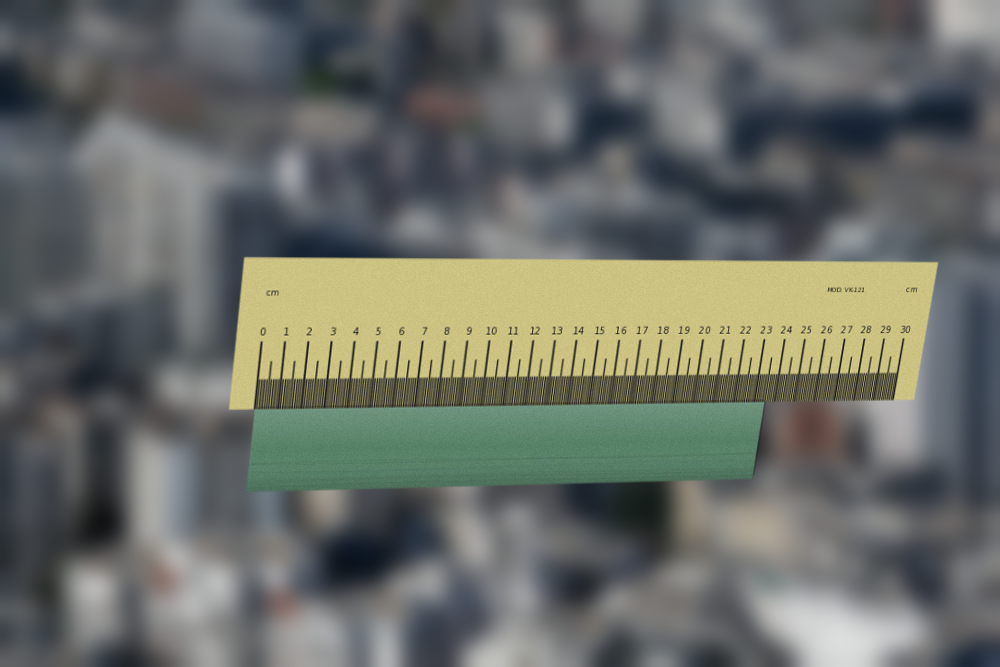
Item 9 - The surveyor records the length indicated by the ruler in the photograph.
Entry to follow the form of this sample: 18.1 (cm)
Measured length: 23.5 (cm)
